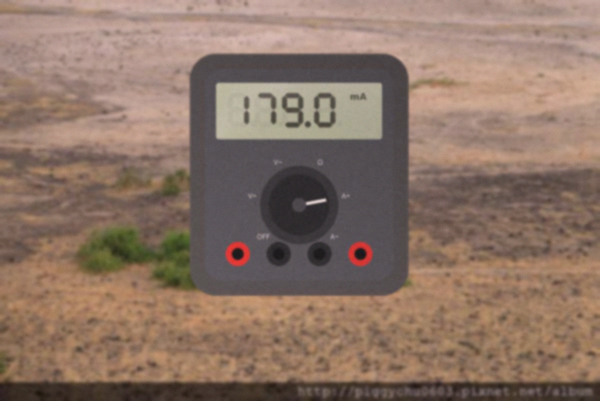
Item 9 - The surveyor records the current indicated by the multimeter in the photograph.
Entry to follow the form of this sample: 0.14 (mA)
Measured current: 179.0 (mA)
